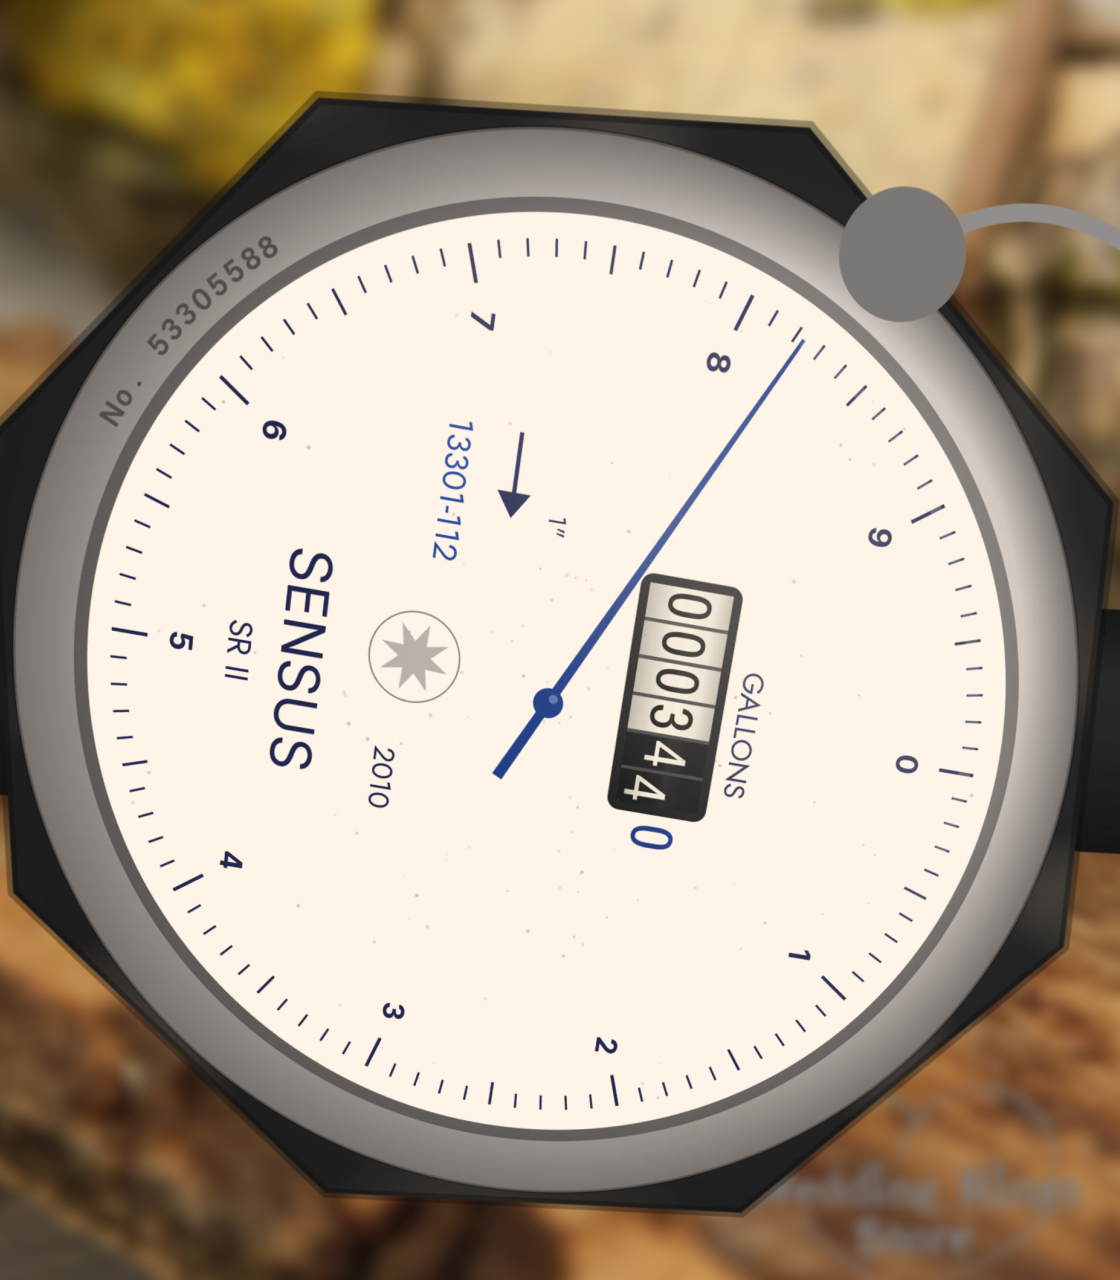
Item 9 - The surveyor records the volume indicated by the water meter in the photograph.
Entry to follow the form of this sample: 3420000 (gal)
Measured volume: 3438.2 (gal)
